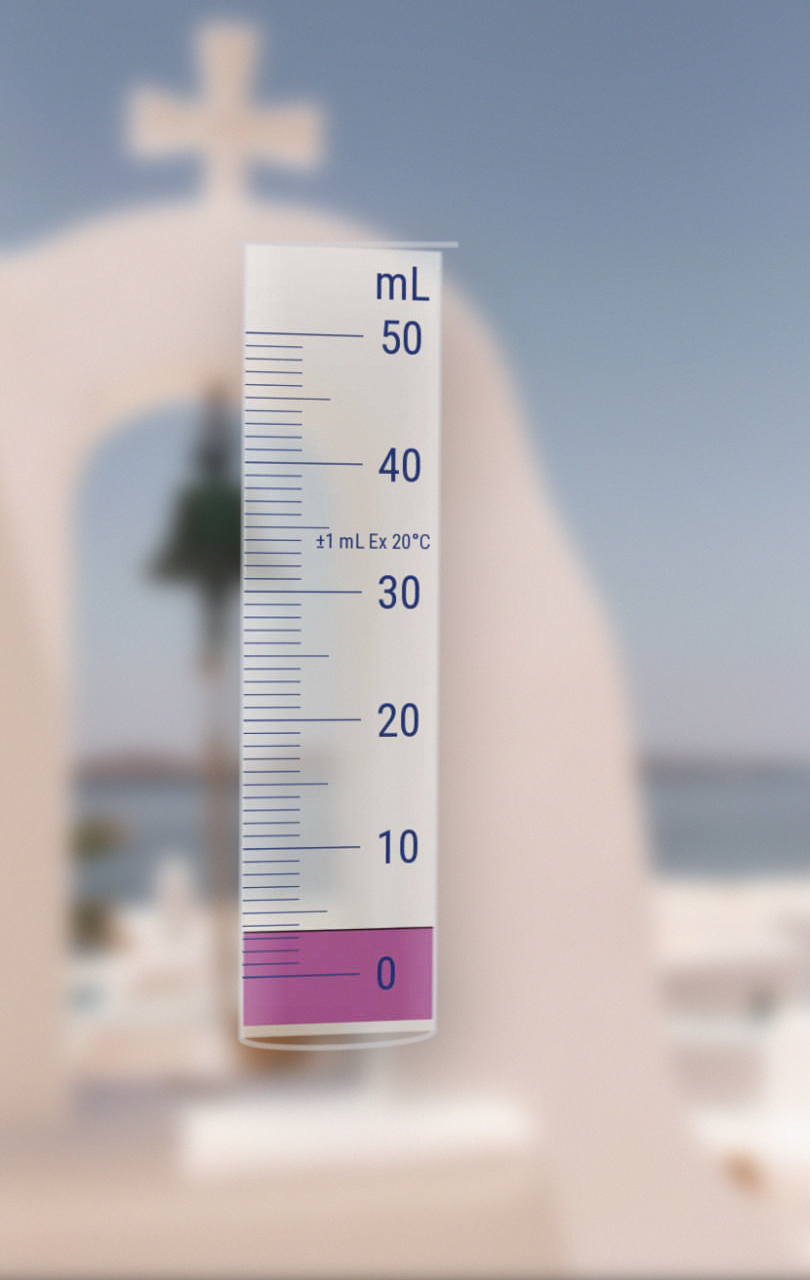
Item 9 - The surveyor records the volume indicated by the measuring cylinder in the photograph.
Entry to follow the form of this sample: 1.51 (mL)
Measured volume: 3.5 (mL)
